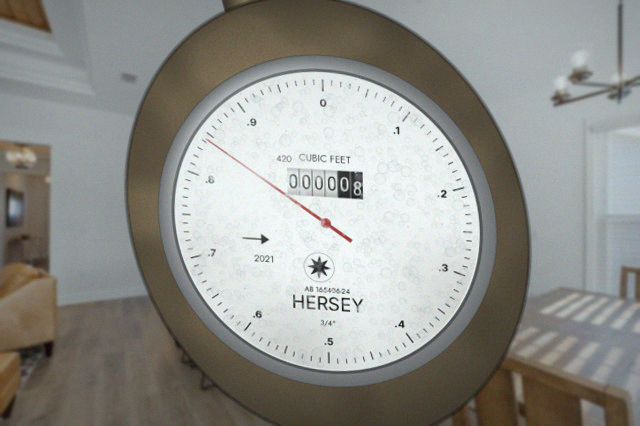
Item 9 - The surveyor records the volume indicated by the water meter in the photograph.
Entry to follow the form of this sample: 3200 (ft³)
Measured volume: 7.84 (ft³)
